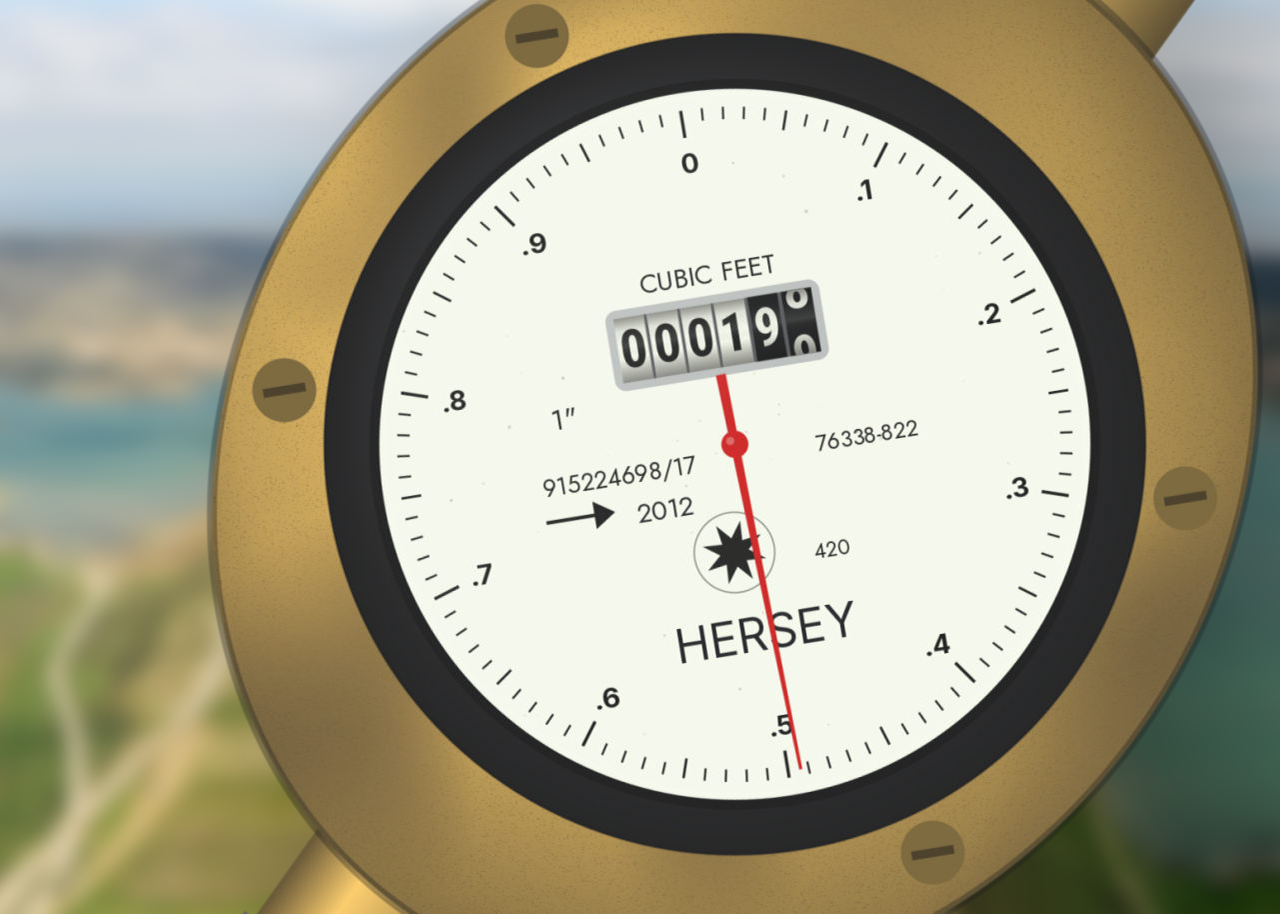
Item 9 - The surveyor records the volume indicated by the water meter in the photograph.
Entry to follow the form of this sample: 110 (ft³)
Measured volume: 198.49 (ft³)
